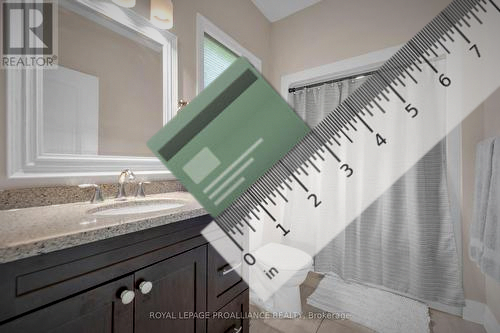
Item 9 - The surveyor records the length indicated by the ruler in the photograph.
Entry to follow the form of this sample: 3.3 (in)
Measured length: 3 (in)
